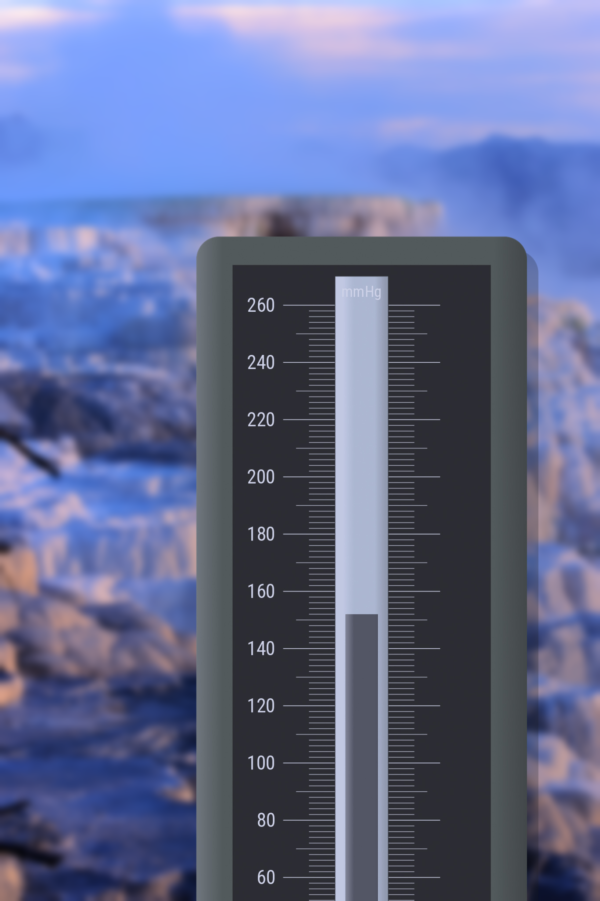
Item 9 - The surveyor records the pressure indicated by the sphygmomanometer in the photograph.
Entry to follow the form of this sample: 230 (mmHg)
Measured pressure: 152 (mmHg)
